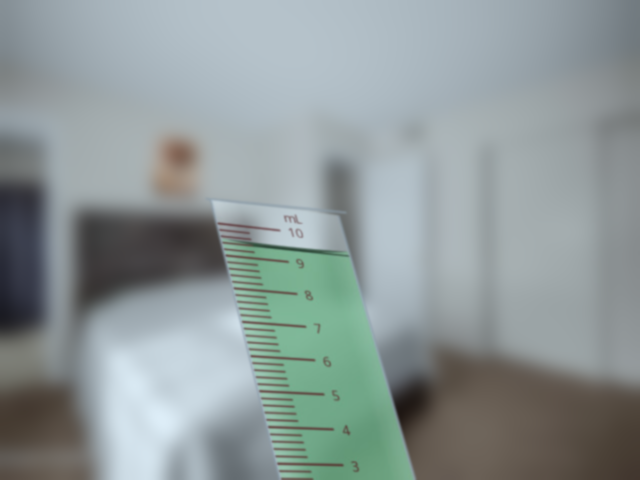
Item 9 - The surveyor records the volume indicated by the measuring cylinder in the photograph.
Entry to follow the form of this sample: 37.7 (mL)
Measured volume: 9.4 (mL)
